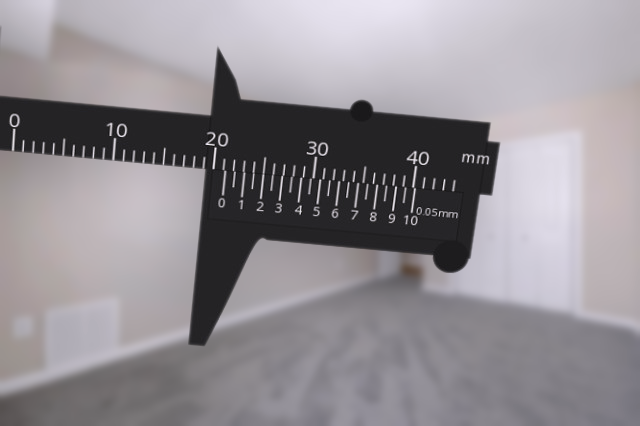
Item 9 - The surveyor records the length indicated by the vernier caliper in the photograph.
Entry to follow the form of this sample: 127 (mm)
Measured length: 21.2 (mm)
